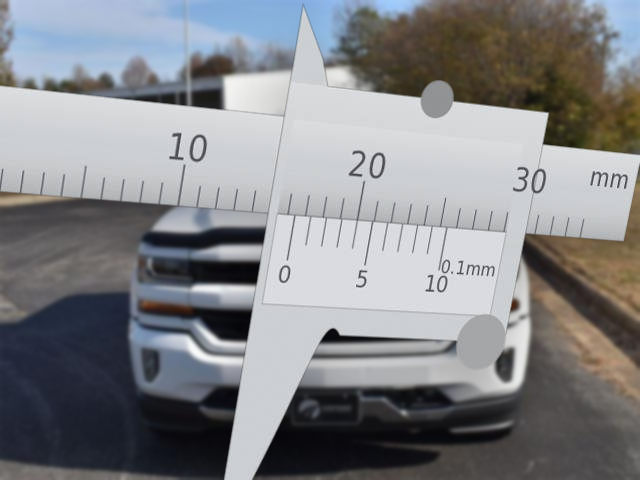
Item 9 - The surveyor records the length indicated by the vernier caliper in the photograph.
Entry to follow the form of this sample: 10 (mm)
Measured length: 16.4 (mm)
